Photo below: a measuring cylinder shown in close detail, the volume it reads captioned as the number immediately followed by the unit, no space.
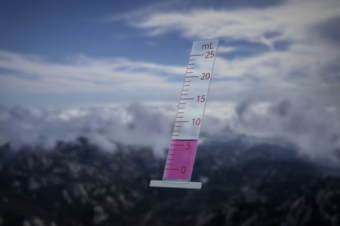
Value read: 6mL
